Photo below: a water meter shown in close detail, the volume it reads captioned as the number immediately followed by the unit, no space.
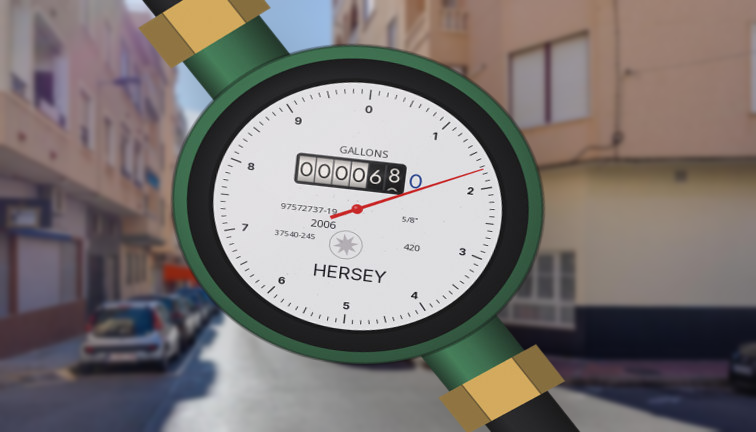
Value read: 681.7gal
